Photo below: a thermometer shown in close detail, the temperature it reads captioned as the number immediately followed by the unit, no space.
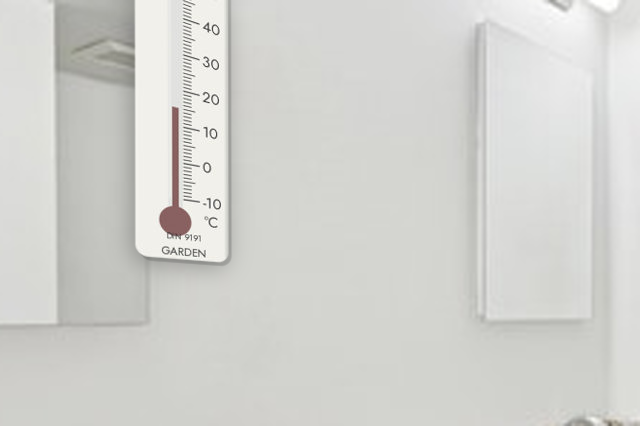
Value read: 15°C
